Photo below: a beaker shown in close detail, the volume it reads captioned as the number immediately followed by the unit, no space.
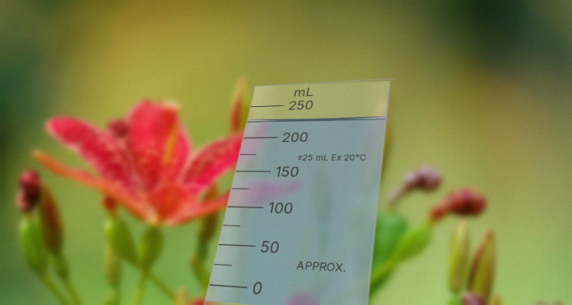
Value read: 225mL
